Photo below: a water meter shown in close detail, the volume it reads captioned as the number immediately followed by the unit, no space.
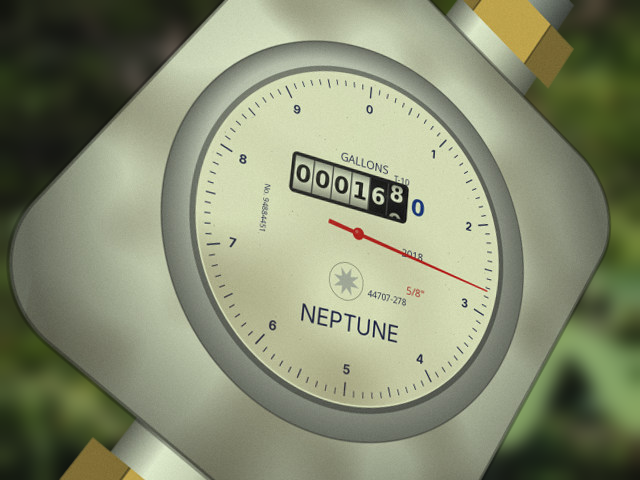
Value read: 1682.7gal
